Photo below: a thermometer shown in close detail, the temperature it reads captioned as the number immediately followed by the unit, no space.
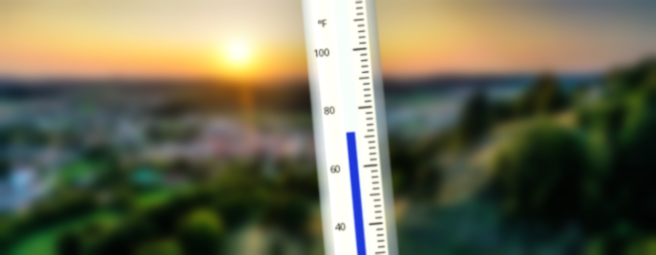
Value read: 72°F
